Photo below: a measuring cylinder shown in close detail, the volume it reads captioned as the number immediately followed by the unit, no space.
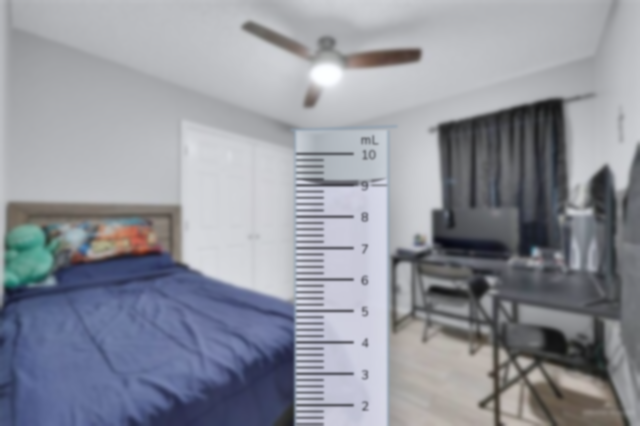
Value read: 9mL
